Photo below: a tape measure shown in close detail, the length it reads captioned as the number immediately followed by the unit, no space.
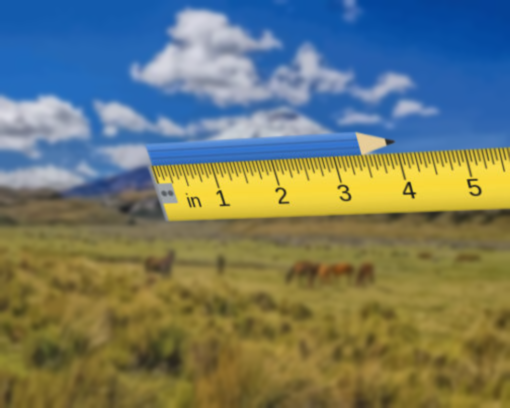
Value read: 4in
